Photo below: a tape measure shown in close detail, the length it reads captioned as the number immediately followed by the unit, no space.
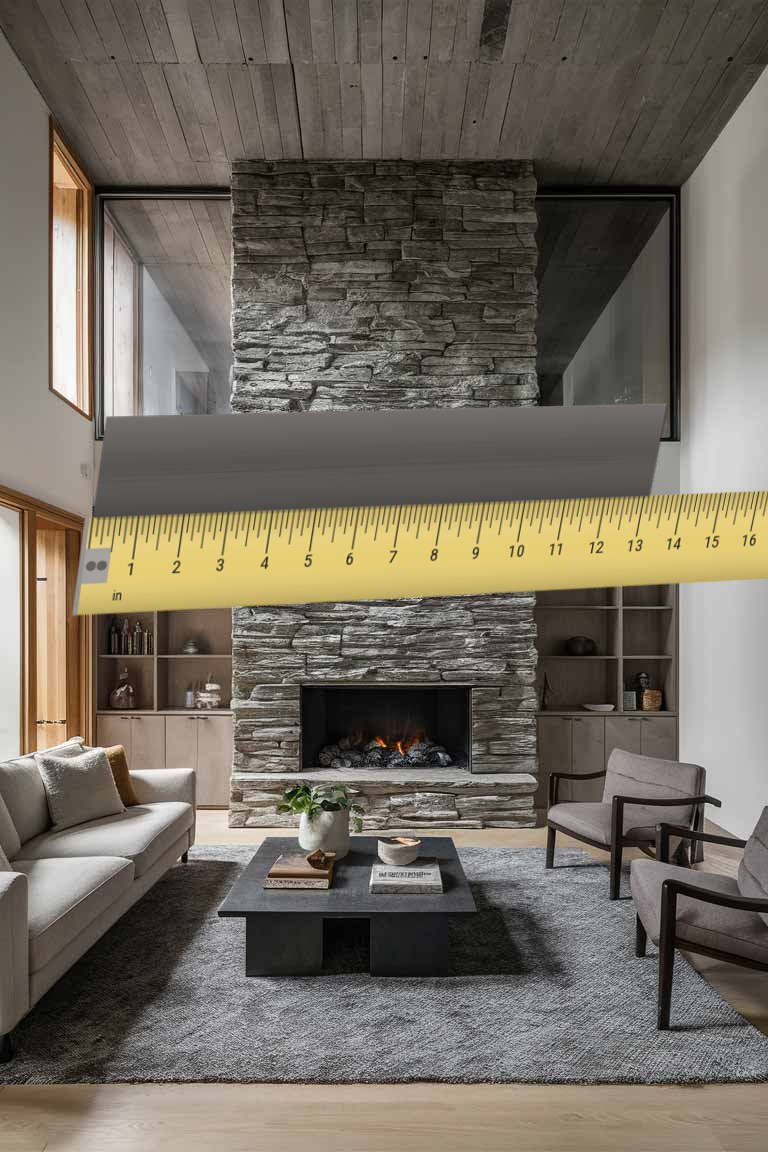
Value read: 13.125in
